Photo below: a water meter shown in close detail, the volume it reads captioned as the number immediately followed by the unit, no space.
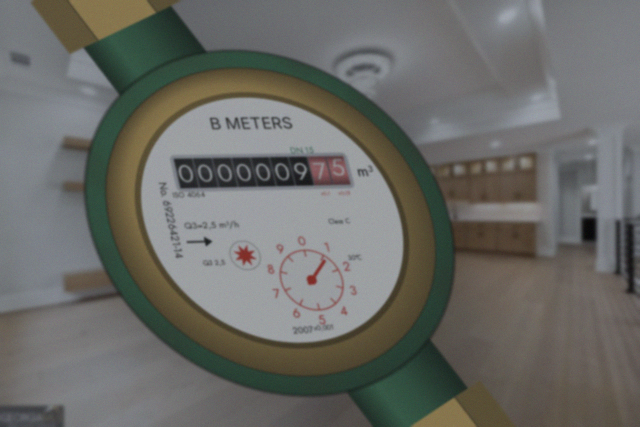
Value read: 9.751m³
